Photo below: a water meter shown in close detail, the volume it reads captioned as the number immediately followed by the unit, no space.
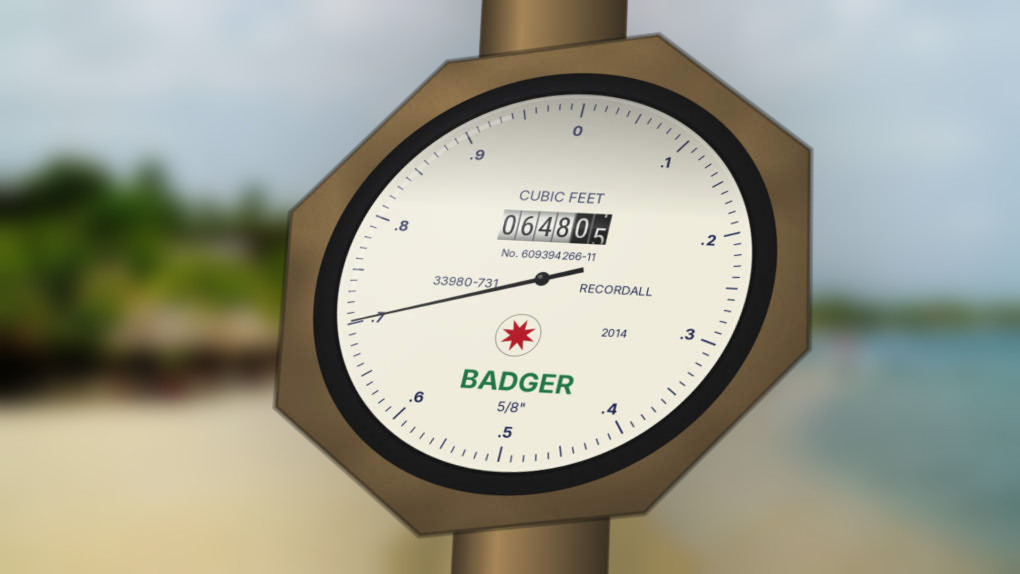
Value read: 64804.70ft³
